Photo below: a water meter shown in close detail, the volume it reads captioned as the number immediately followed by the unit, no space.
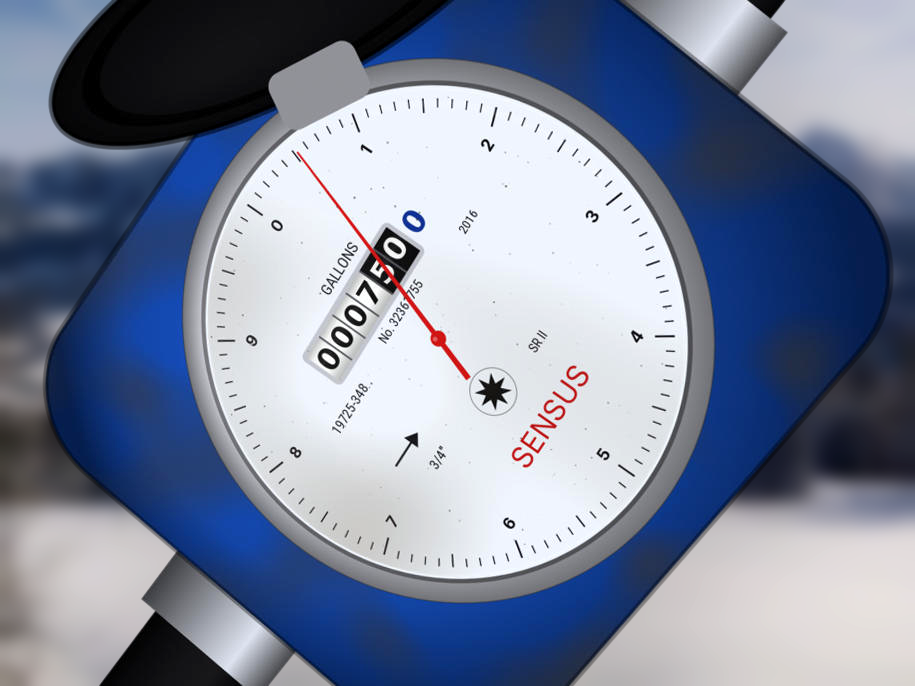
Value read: 7500.5gal
